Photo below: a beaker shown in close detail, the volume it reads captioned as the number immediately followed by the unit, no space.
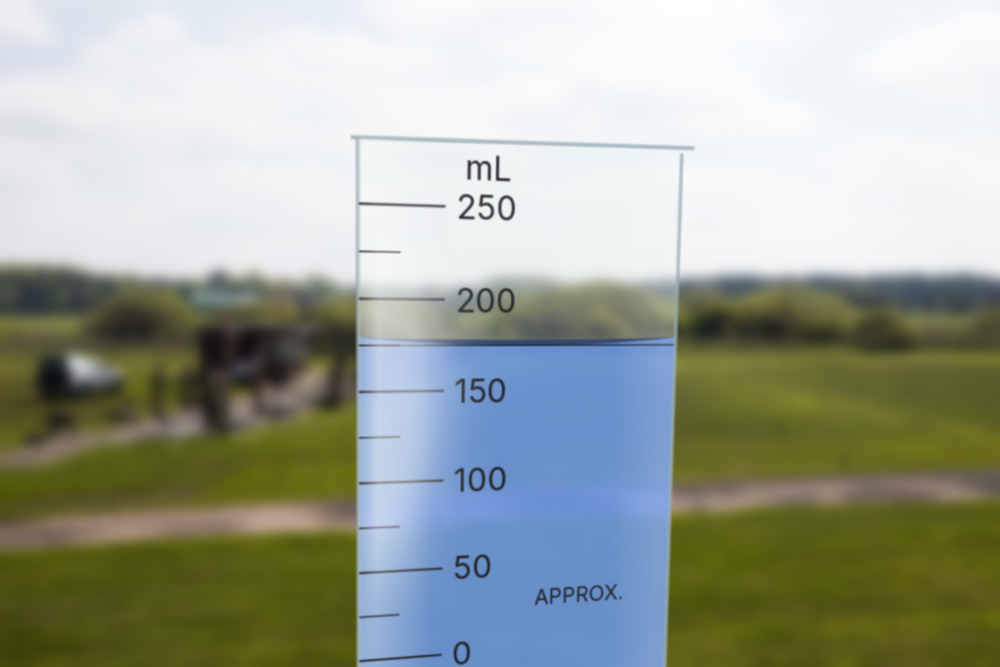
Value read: 175mL
